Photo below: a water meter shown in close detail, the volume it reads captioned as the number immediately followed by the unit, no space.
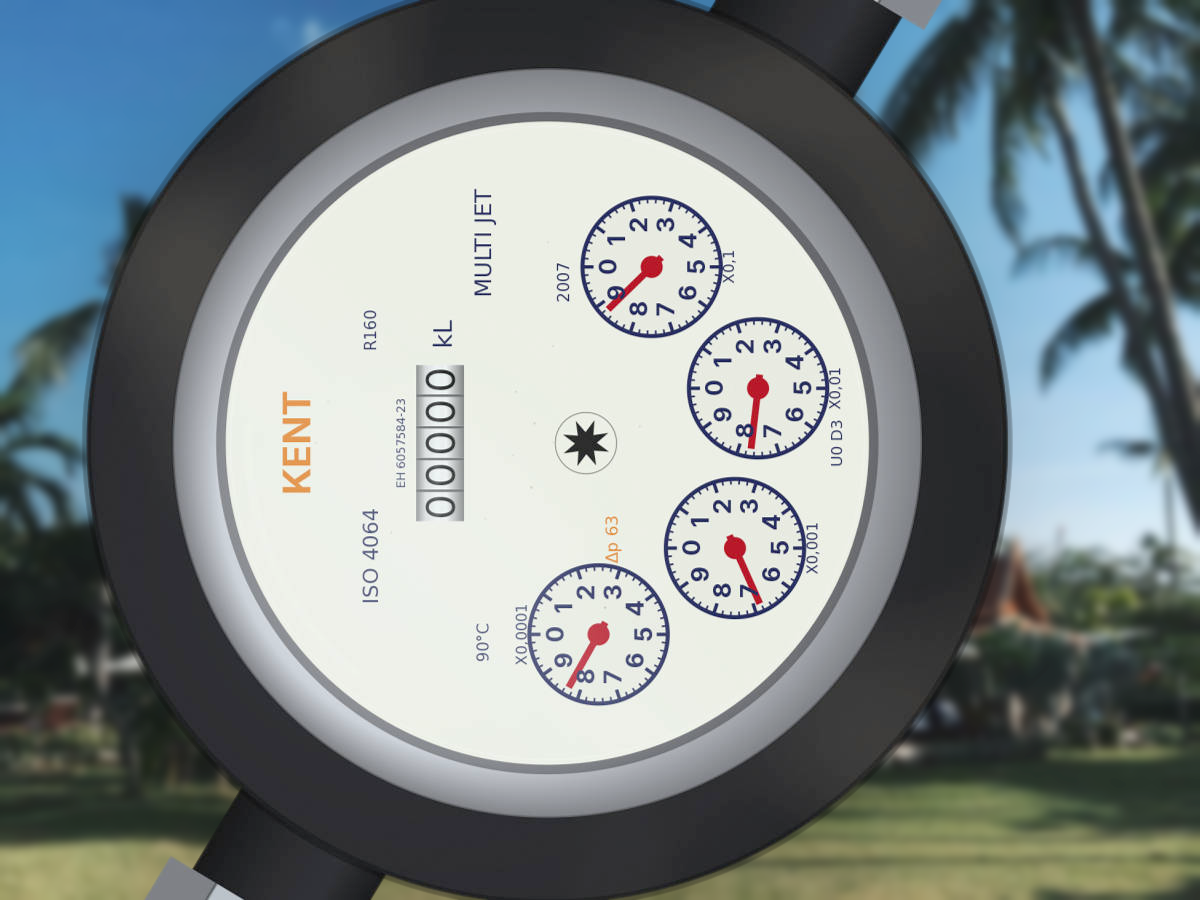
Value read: 0.8768kL
